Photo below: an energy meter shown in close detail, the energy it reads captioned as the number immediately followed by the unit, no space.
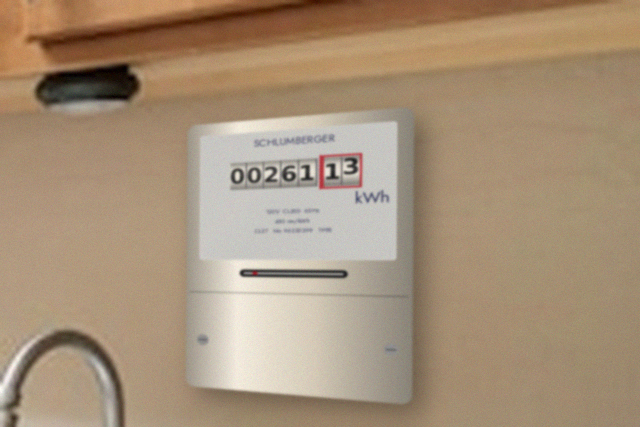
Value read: 261.13kWh
